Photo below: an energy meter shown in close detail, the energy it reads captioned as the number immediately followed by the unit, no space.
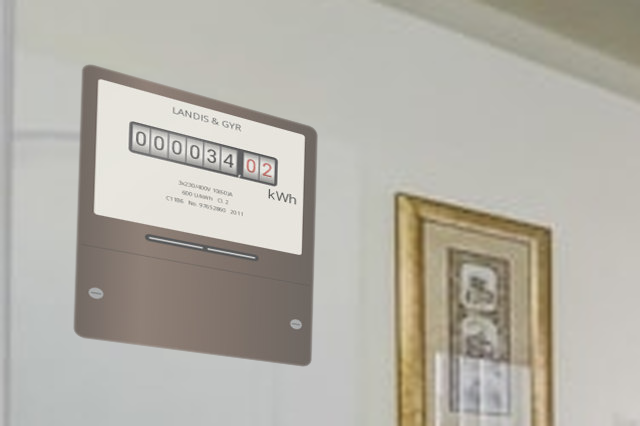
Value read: 34.02kWh
